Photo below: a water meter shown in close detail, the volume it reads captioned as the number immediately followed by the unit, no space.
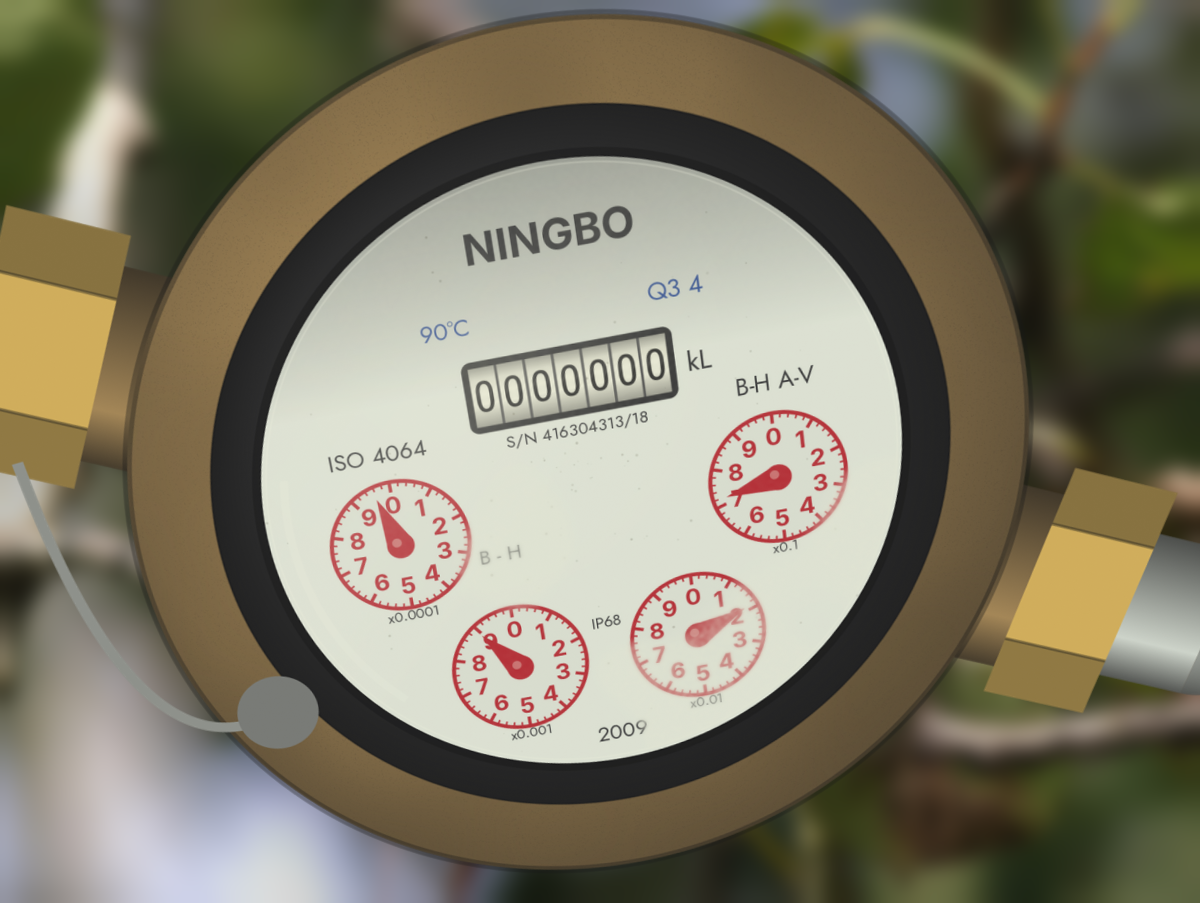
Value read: 0.7189kL
